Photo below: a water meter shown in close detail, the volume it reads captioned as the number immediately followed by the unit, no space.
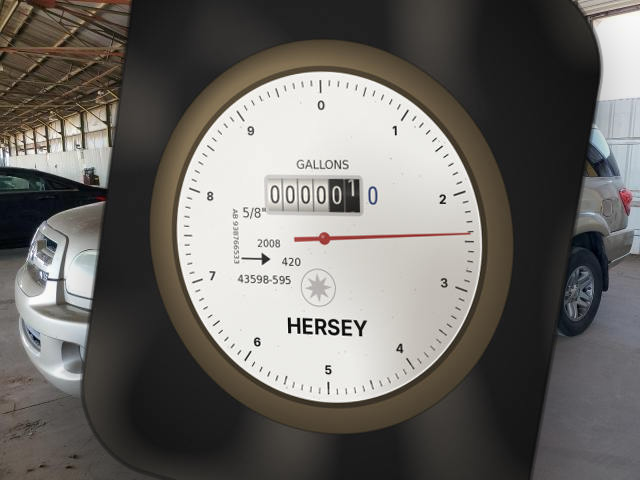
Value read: 12.4gal
